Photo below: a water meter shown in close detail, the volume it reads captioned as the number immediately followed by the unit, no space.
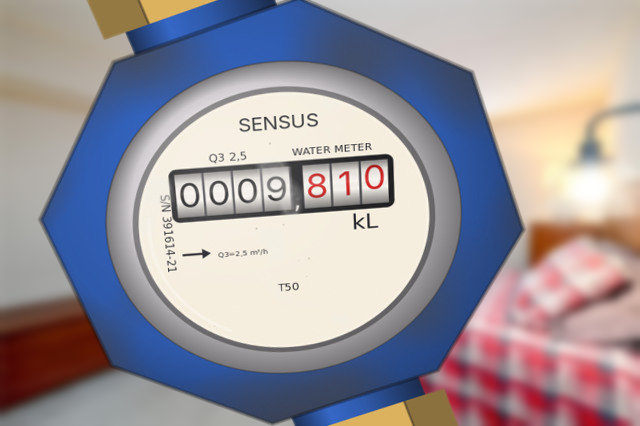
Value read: 9.810kL
